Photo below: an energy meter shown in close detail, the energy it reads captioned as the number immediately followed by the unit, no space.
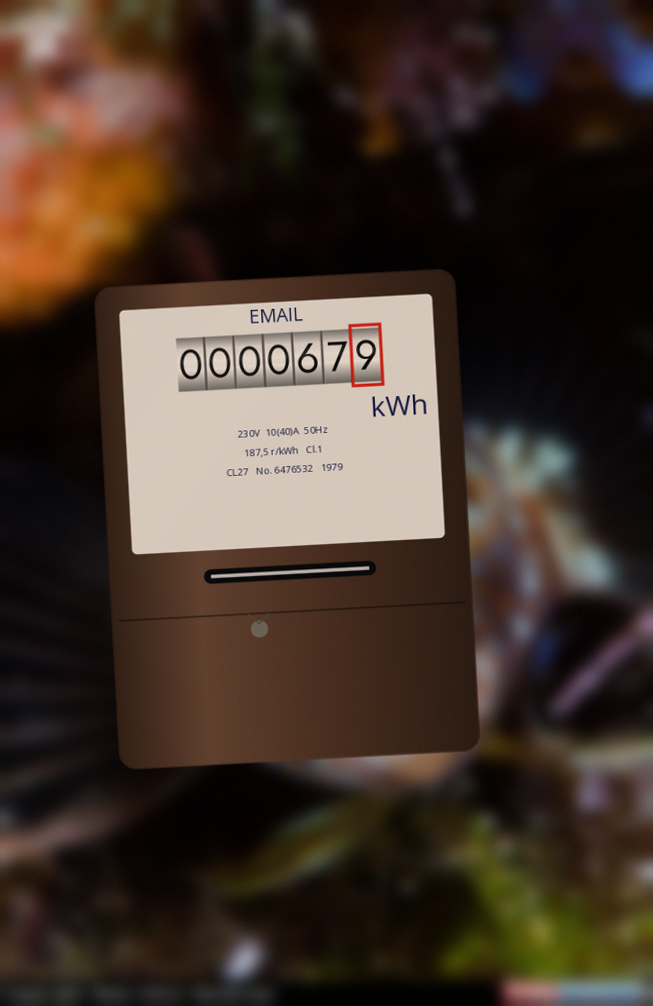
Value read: 67.9kWh
